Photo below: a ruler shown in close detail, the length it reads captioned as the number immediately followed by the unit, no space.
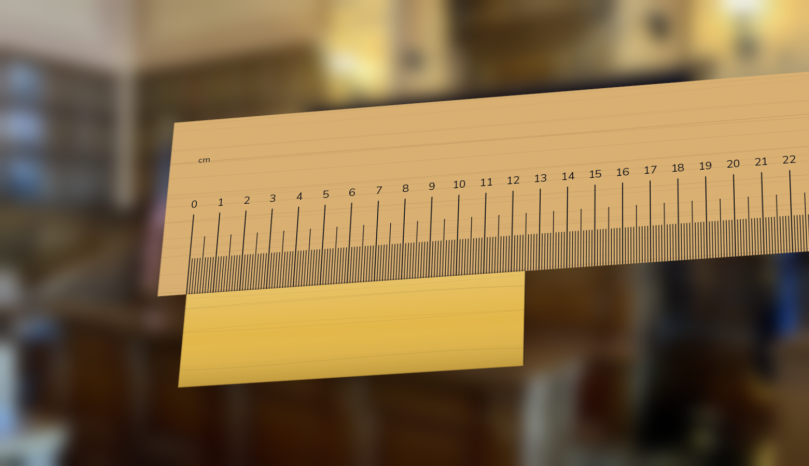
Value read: 12.5cm
